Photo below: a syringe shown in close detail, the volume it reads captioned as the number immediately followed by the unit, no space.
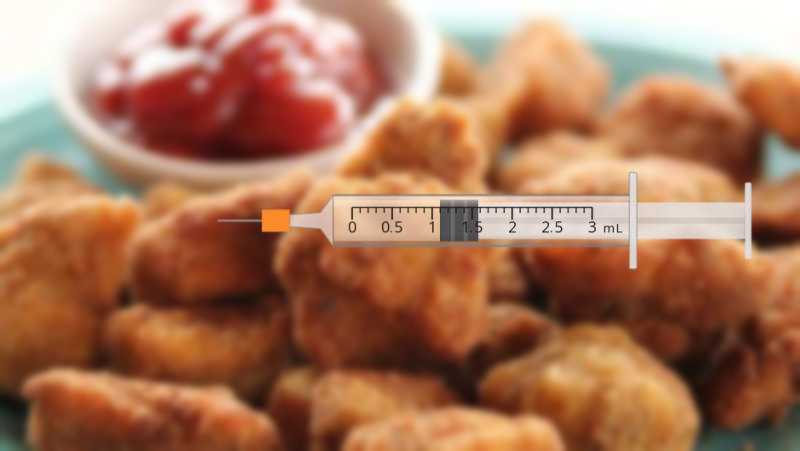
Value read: 1.1mL
